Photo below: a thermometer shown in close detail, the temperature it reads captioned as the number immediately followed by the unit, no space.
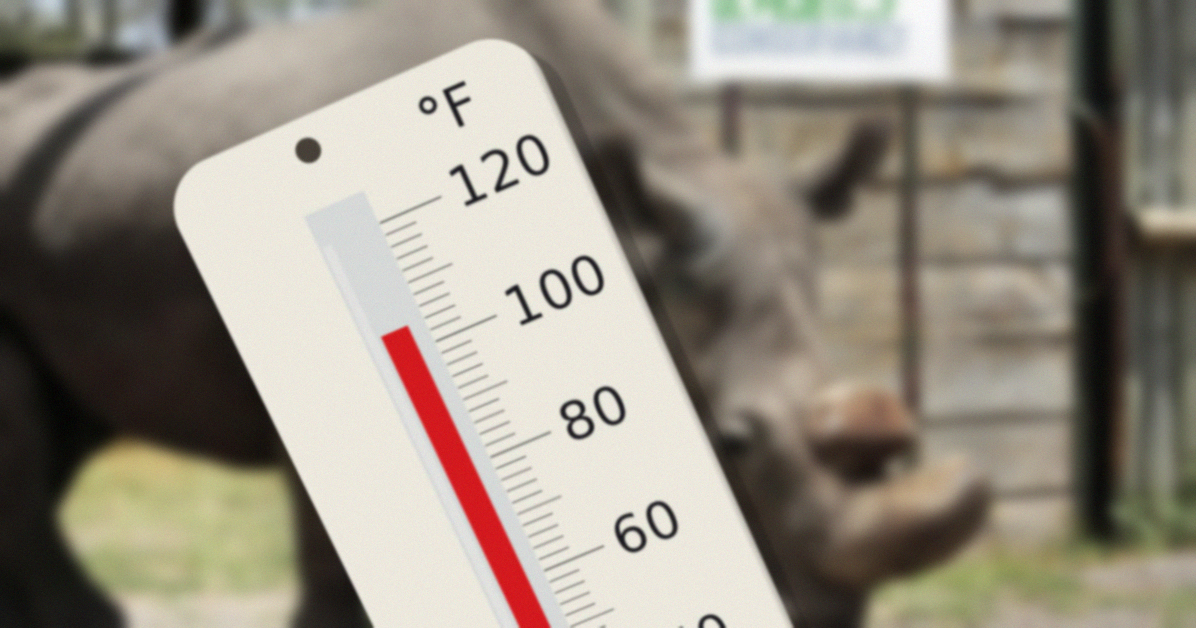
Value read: 104°F
